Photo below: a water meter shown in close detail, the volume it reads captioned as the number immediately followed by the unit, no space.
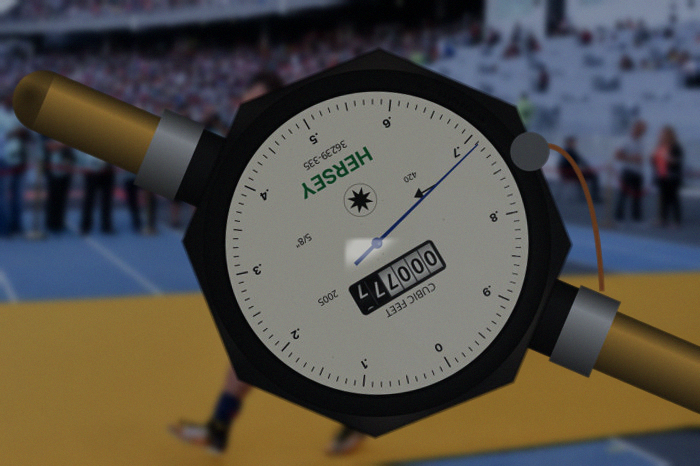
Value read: 776.71ft³
